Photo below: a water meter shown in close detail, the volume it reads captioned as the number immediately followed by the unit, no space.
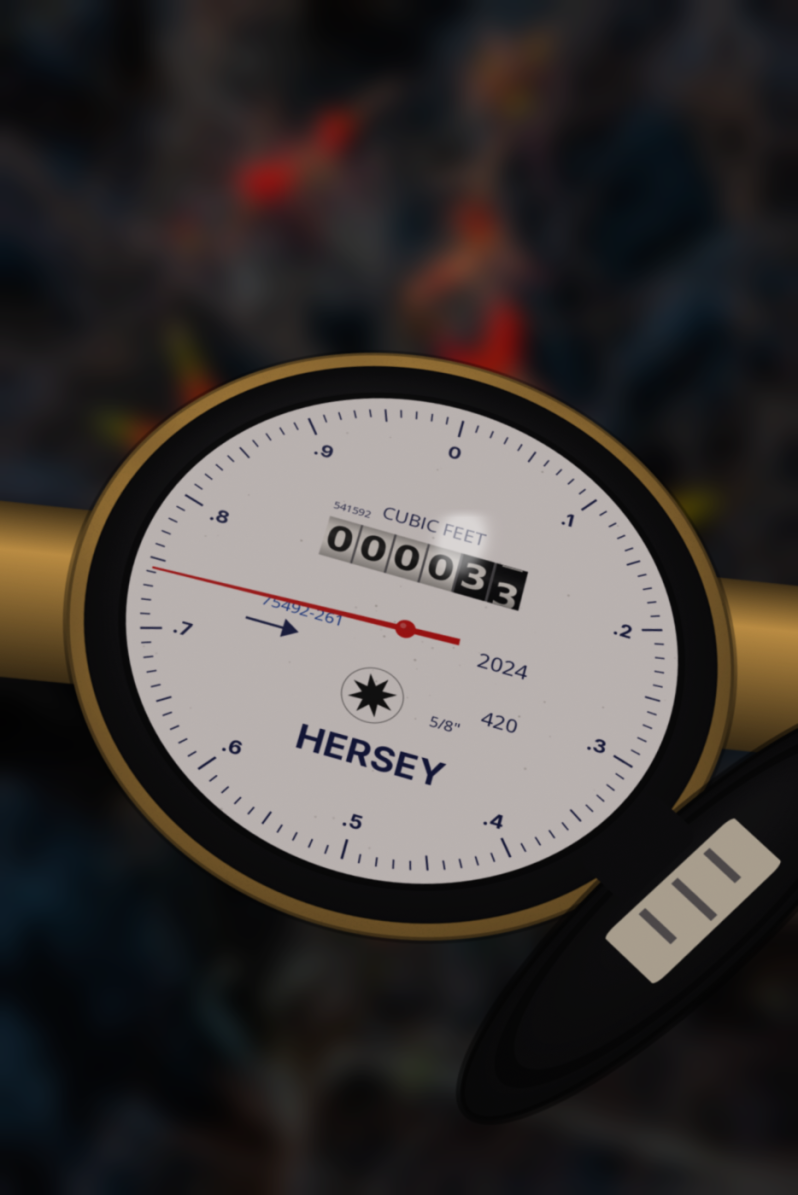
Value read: 32.74ft³
